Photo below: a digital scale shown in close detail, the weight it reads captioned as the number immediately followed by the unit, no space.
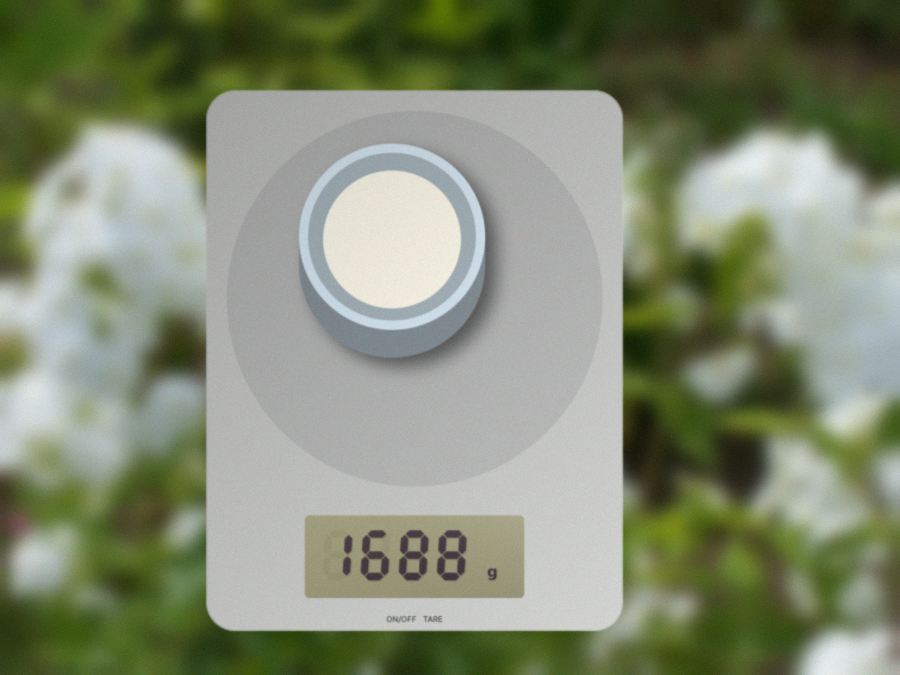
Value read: 1688g
